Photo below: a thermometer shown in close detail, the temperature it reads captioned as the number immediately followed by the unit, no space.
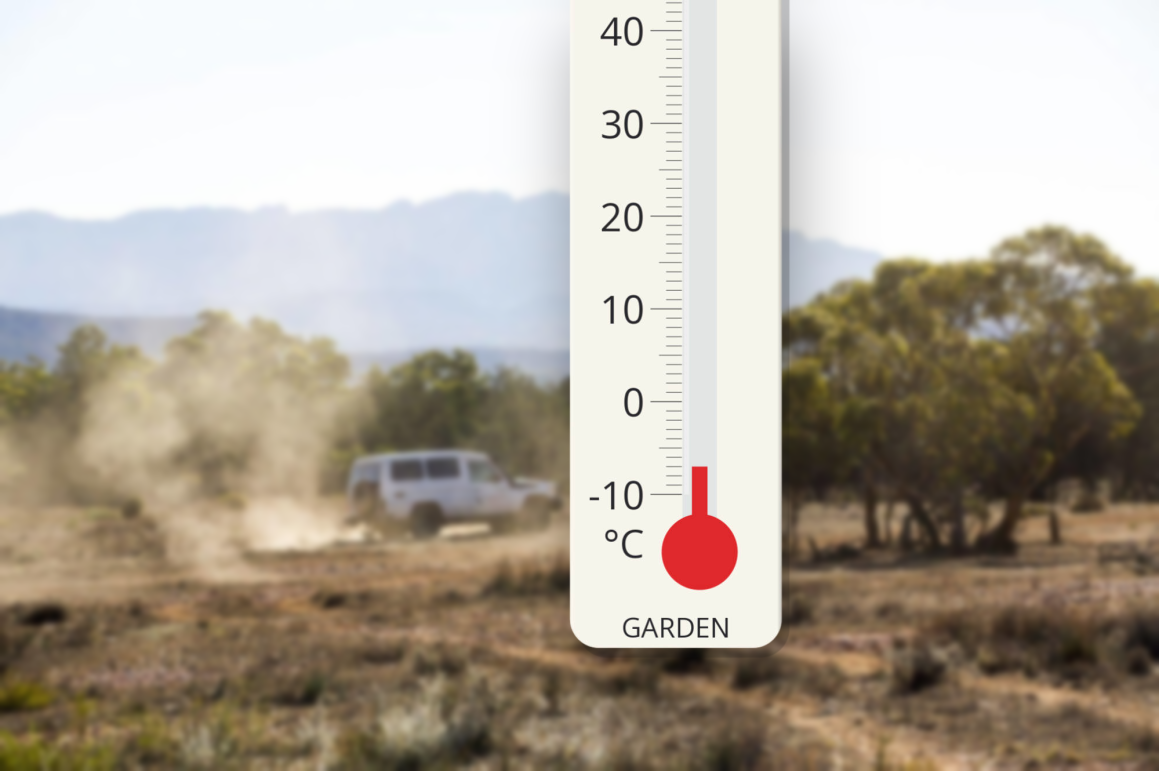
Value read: -7°C
